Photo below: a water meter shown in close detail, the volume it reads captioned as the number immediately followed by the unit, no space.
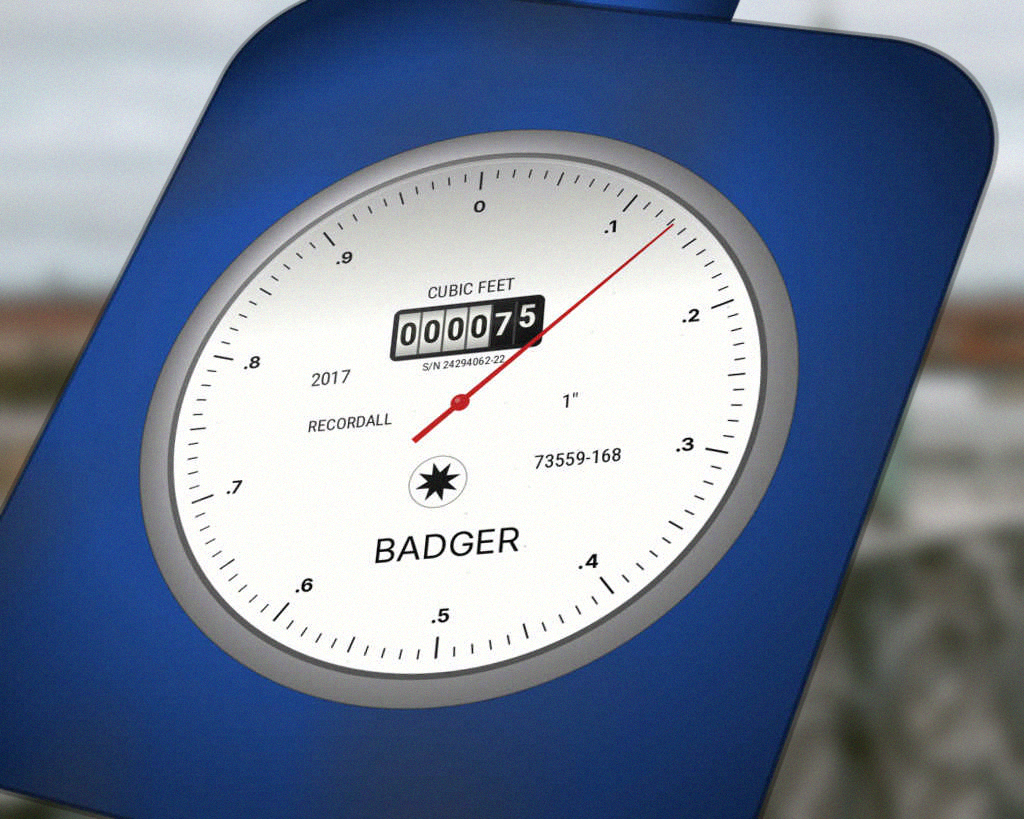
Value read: 75.13ft³
